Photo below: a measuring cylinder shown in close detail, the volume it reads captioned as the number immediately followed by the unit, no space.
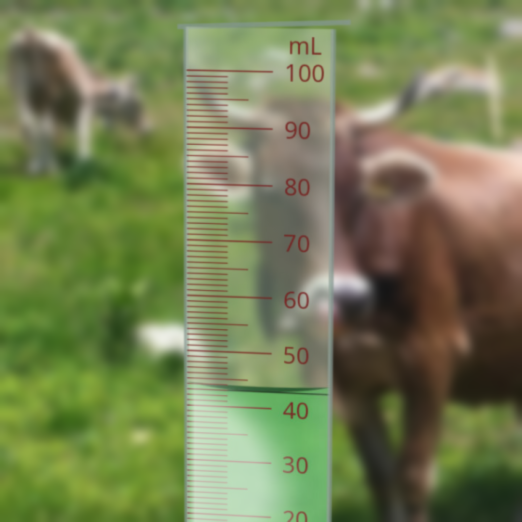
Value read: 43mL
